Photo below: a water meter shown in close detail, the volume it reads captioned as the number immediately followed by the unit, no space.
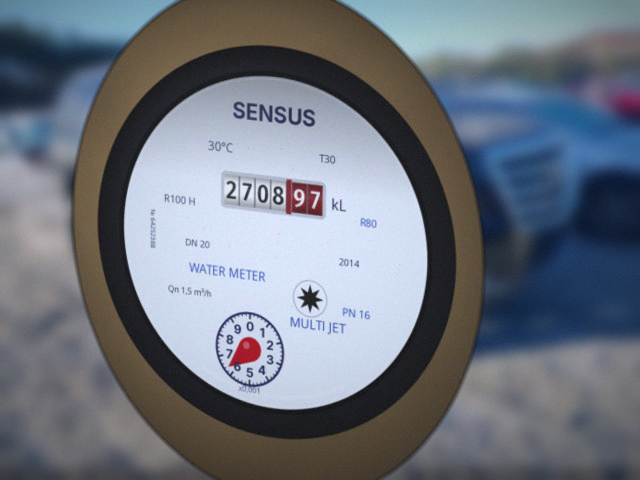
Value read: 2708.976kL
